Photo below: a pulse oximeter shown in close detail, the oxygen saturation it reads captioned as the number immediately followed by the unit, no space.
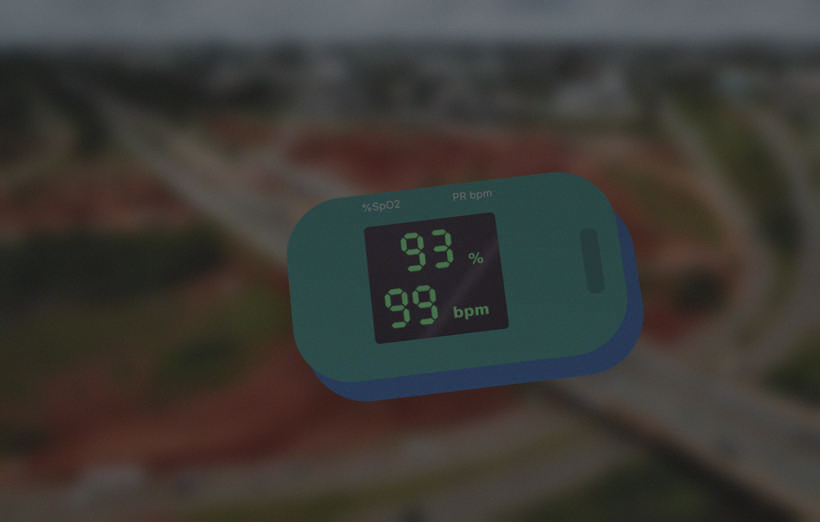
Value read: 93%
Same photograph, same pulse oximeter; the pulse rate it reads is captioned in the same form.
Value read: 99bpm
